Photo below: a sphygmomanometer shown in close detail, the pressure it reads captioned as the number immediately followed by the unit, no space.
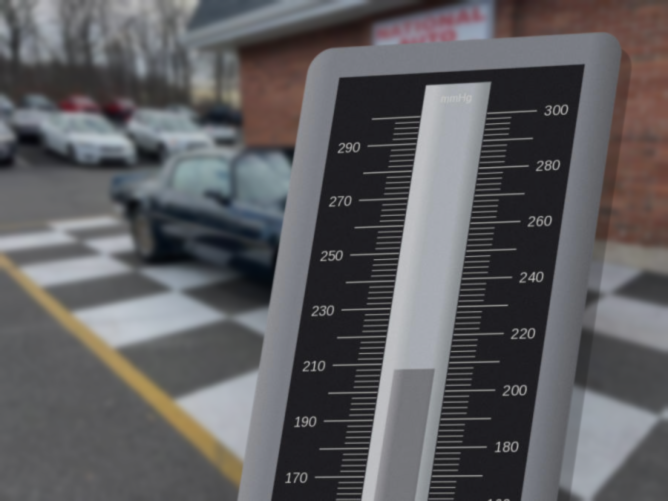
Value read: 208mmHg
